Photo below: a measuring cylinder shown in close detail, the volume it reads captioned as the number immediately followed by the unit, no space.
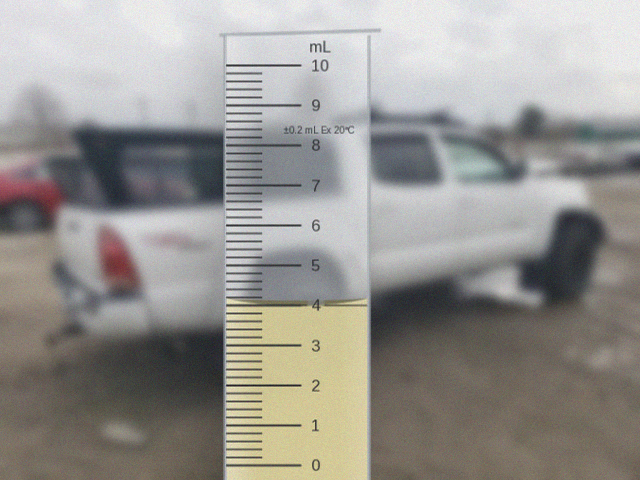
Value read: 4mL
